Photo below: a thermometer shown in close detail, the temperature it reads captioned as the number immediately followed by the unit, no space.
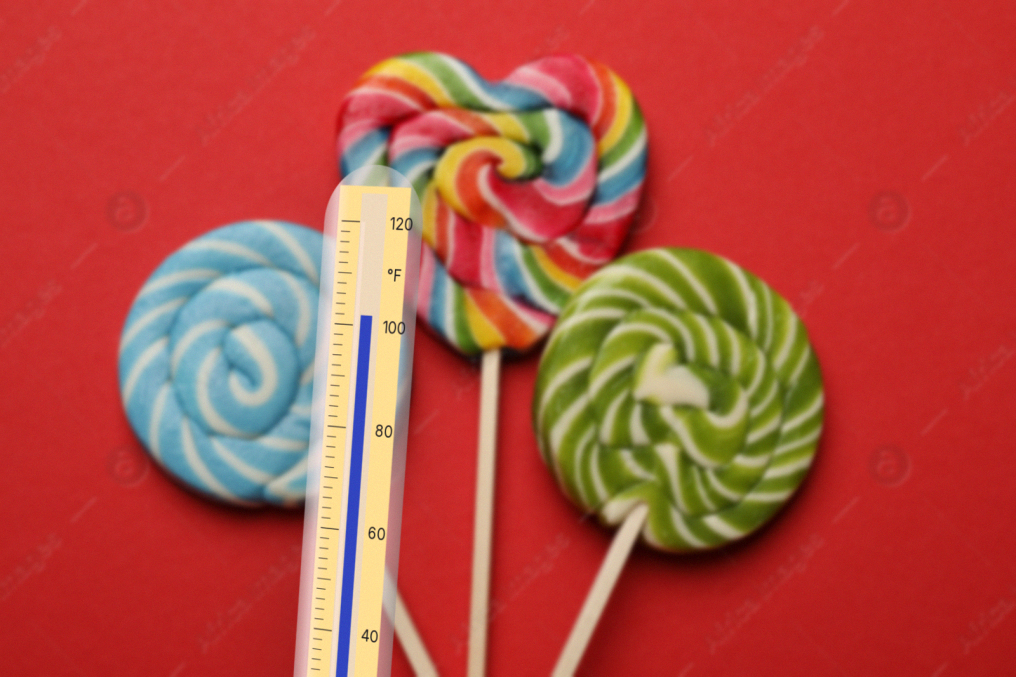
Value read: 102°F
